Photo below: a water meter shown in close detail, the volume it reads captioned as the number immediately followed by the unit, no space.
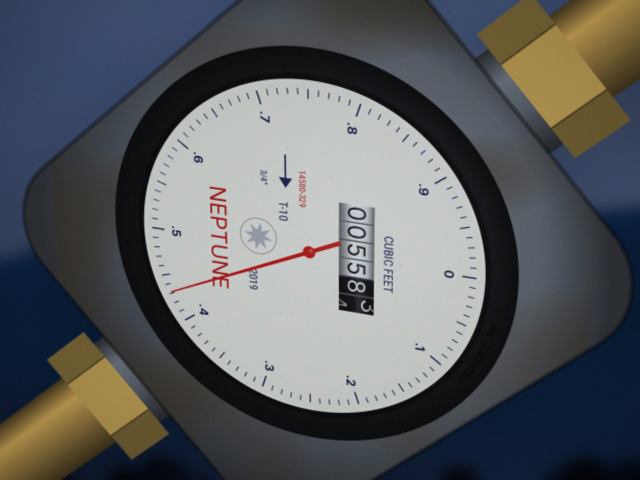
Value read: 5583.43ft³
